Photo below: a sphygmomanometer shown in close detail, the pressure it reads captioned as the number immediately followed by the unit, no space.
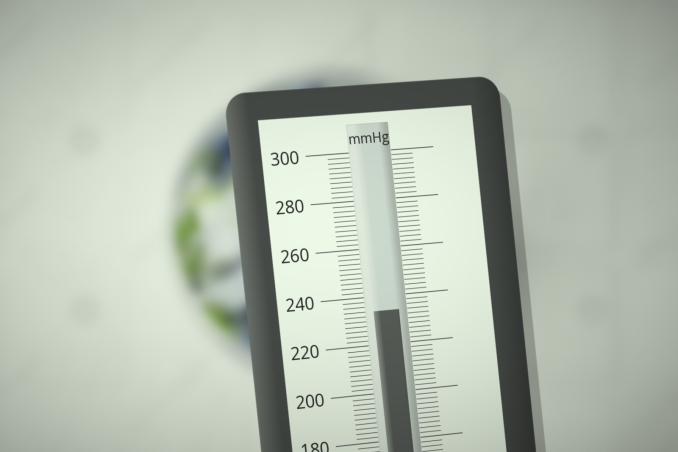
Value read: 234mmHg
